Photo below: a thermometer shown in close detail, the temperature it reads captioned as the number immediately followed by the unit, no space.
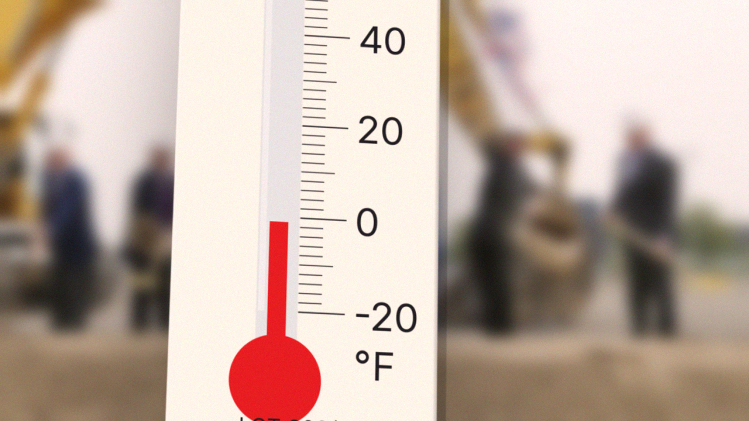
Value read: -1°F
